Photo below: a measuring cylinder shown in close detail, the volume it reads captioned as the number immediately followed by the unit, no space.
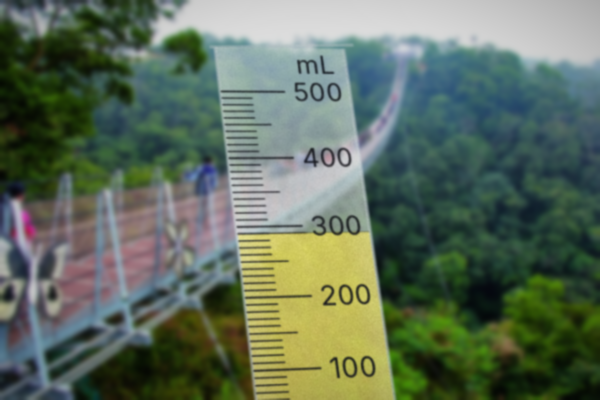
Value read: 290mL
